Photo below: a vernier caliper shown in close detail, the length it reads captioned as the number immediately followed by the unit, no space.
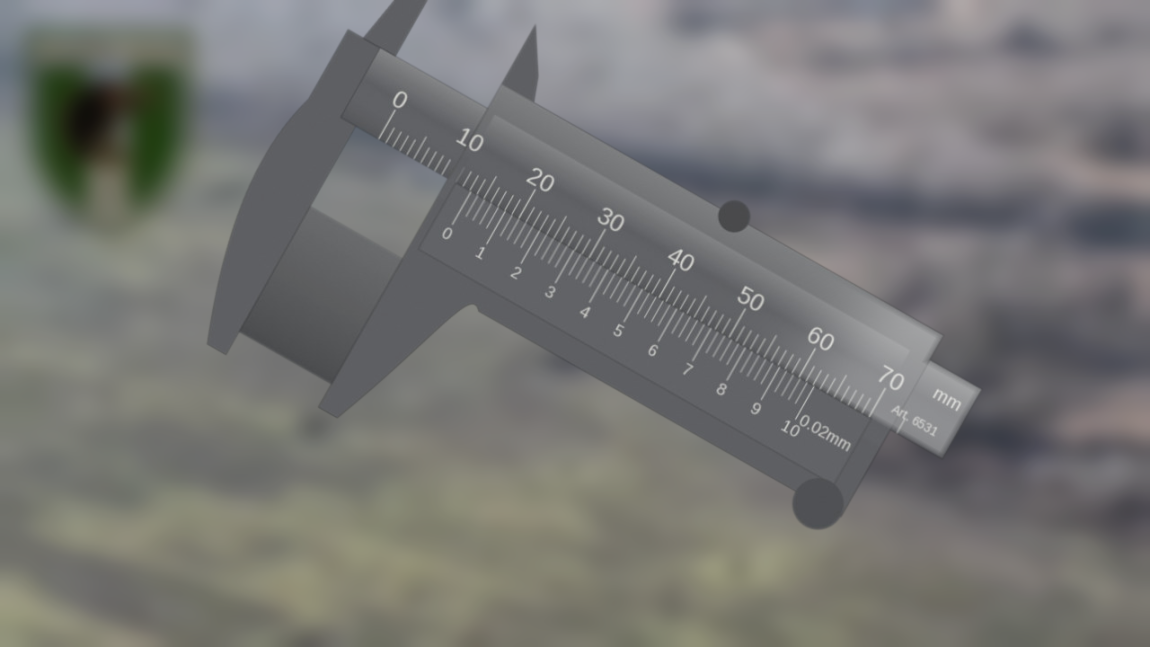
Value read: 13.2mm
